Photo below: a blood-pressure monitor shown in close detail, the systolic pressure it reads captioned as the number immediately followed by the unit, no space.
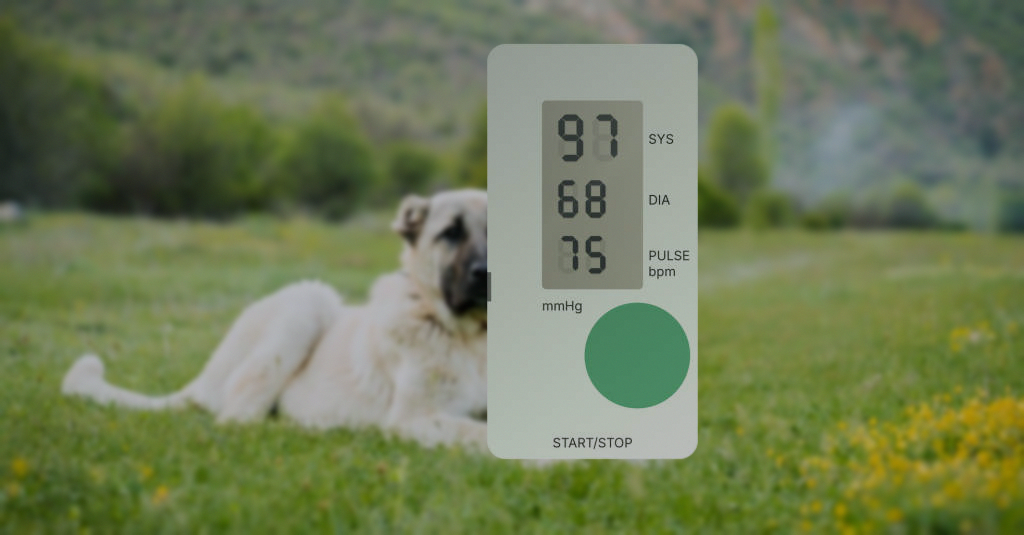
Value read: 97mmHg
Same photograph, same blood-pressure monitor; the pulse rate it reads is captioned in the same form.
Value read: 75bpm
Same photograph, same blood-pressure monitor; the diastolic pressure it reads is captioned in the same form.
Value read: 68mmHg
